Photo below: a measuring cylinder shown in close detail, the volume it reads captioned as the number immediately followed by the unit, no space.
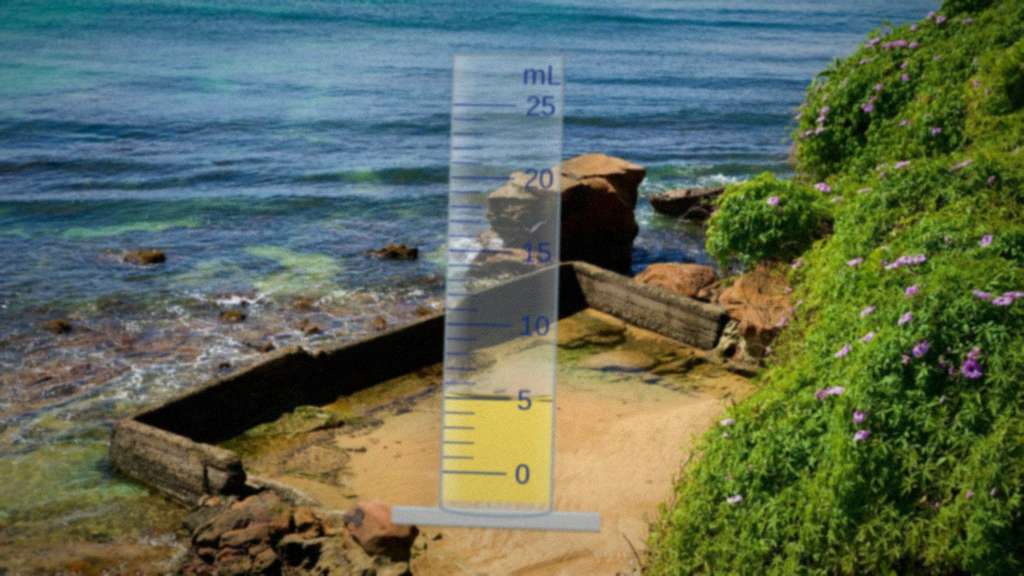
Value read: 5mL
